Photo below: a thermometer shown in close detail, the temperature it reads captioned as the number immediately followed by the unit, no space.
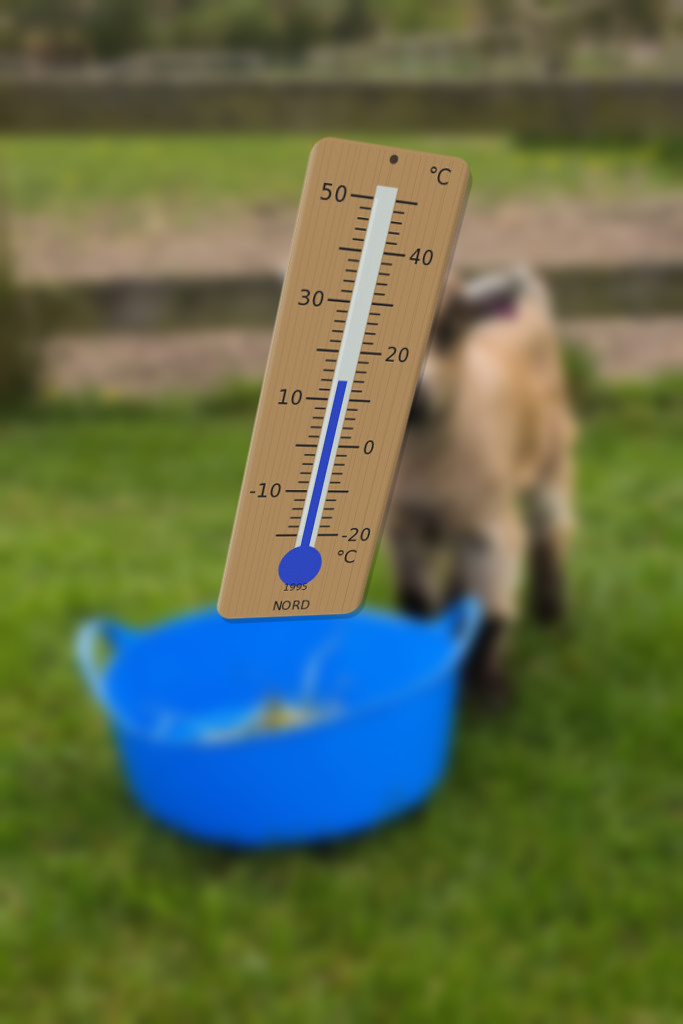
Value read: 14°C
